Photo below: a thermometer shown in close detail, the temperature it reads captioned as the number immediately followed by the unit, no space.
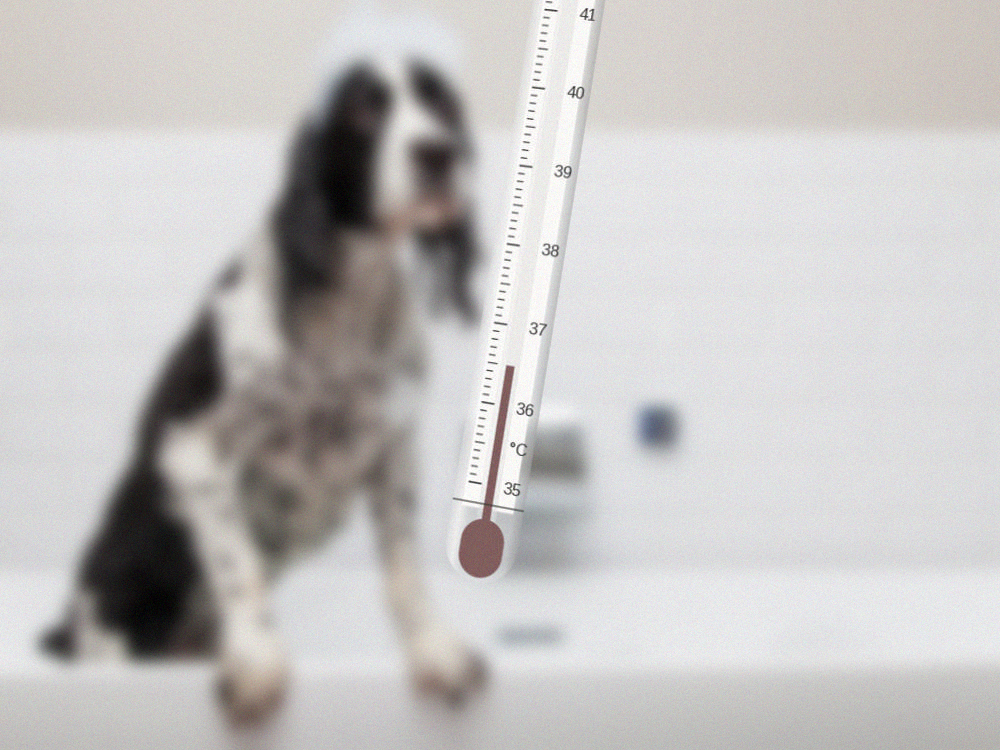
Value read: 36.5°C
